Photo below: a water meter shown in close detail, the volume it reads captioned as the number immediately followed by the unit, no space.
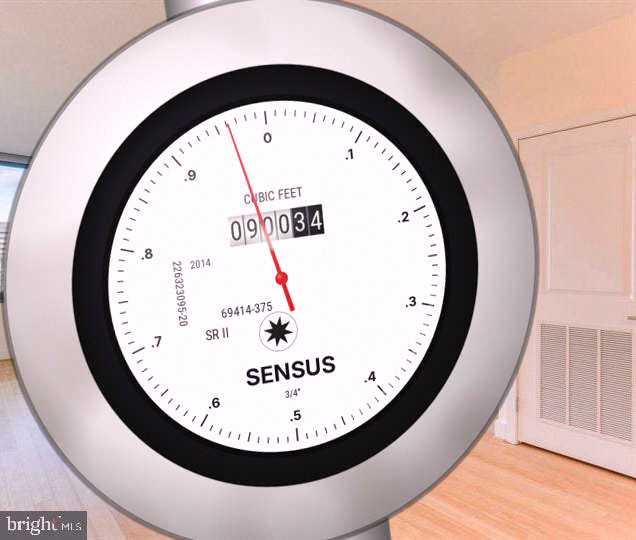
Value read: 90033.96ft³
